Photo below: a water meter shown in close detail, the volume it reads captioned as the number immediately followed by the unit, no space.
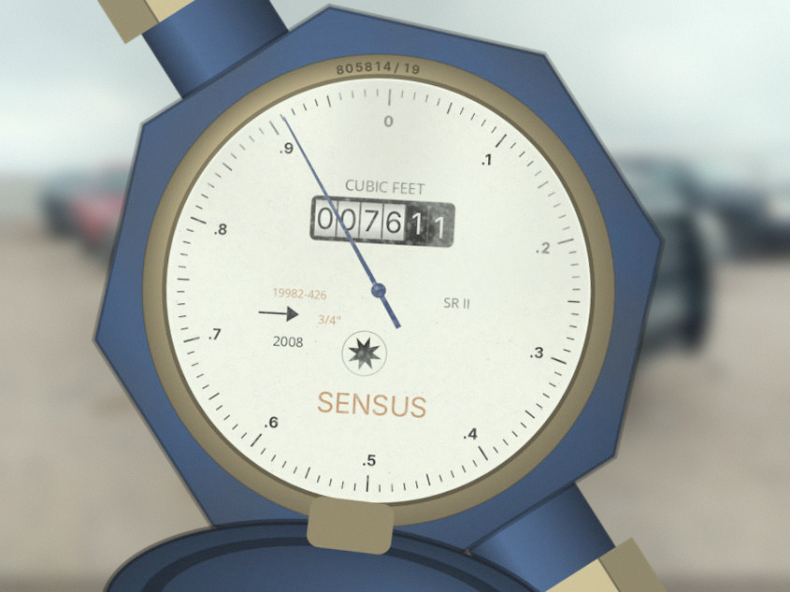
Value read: 7610.91ft³
